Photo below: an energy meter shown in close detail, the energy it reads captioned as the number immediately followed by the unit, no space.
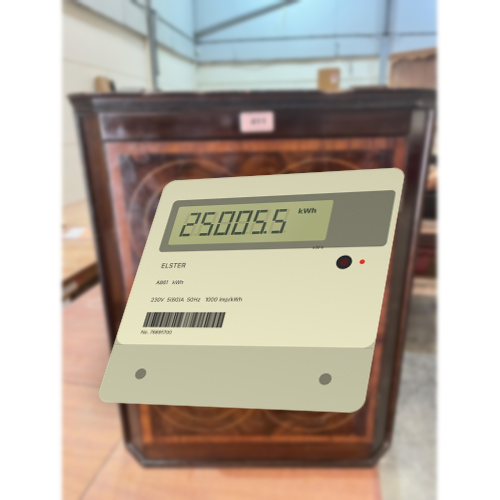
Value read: 25005.5kWh
